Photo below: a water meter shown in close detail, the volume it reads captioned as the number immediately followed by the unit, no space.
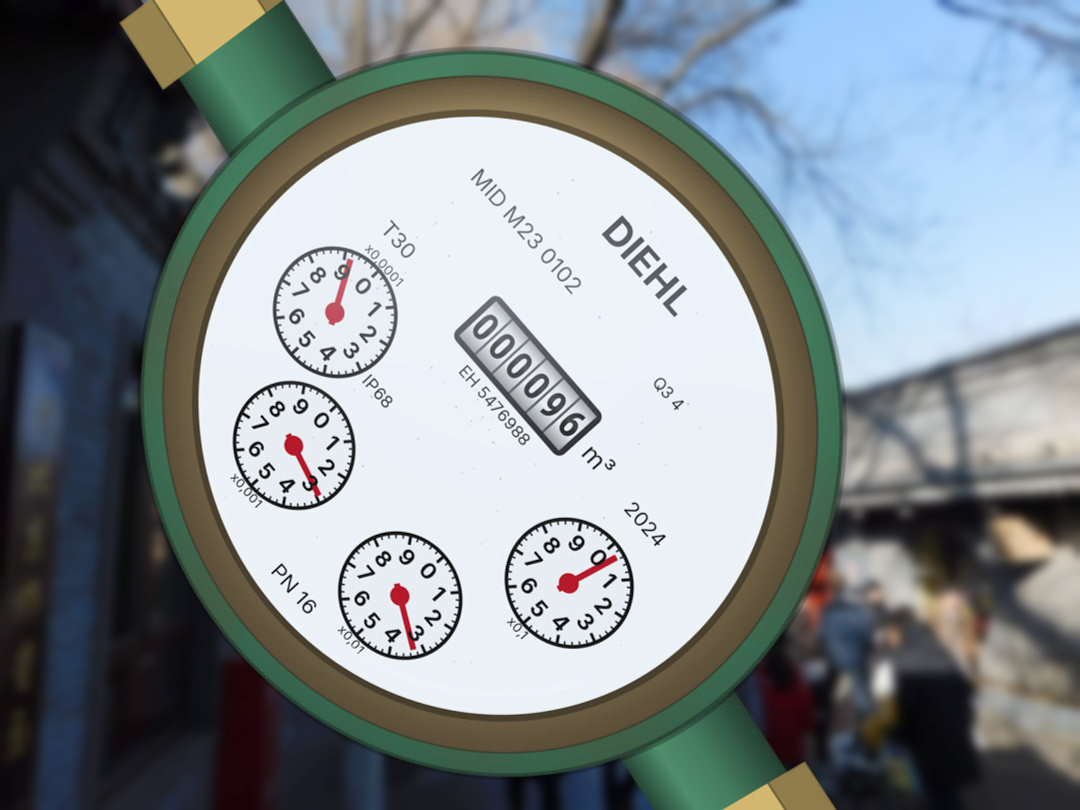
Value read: 96.0329m³
